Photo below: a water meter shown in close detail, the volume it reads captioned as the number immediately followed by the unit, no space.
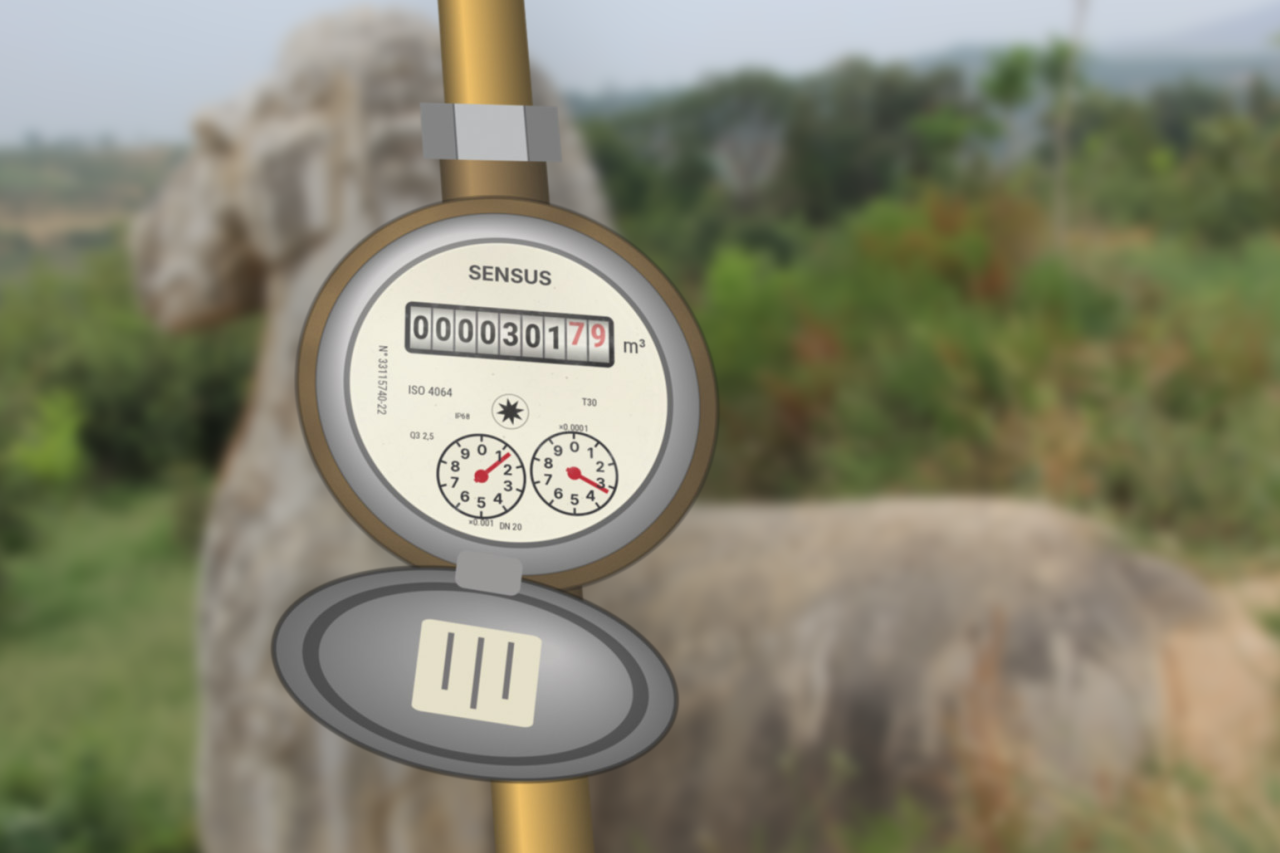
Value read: 301.7913m³
